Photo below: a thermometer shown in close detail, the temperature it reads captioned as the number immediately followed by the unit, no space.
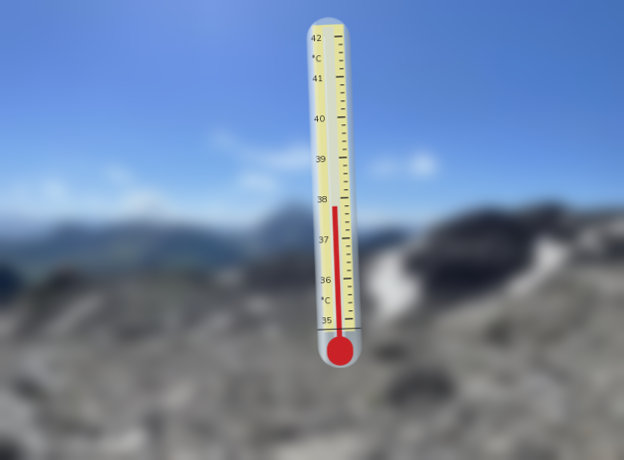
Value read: 37.8°C
